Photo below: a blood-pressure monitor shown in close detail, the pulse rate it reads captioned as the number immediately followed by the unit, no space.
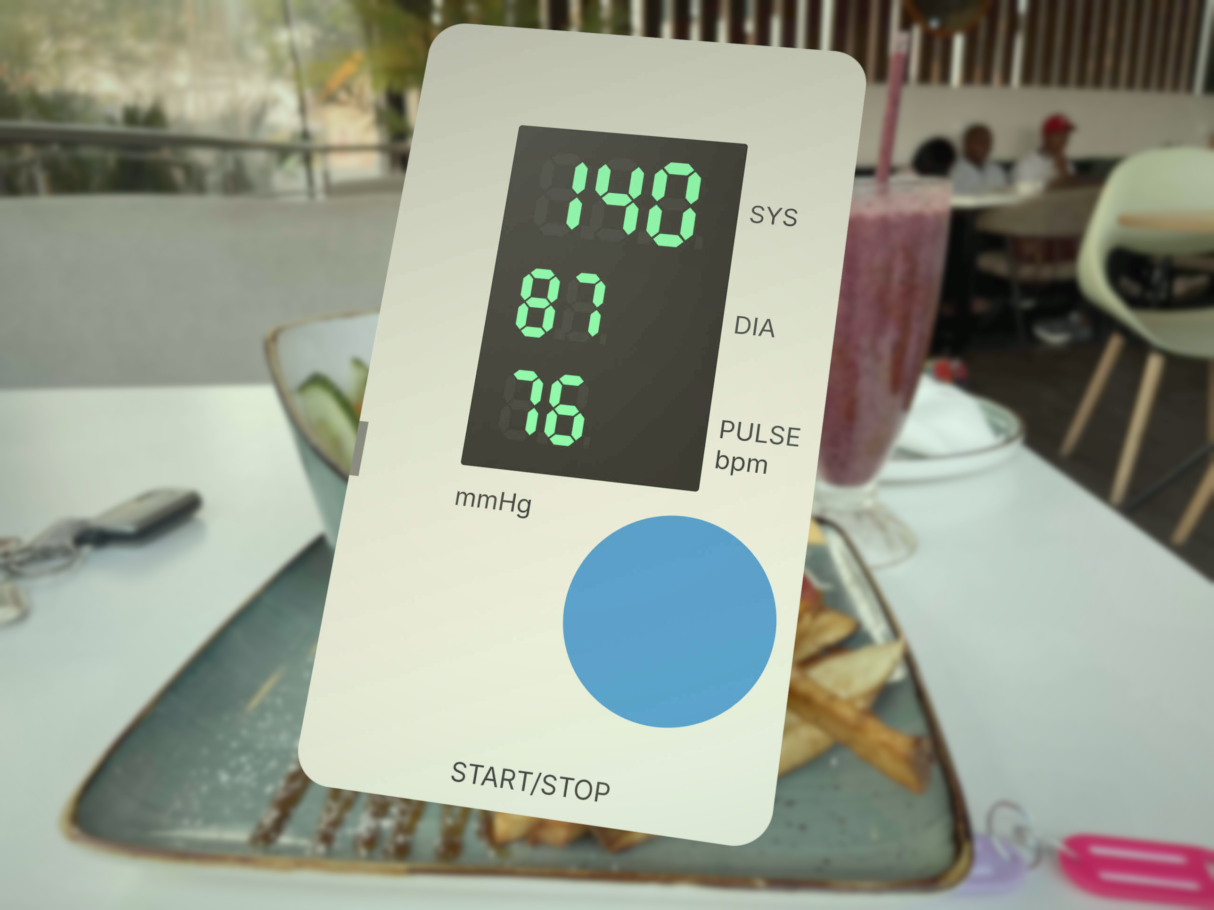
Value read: 76bpm
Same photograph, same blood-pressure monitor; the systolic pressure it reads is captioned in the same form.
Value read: 140mmHg
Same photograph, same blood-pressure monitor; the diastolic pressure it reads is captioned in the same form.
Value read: 87mmHg
